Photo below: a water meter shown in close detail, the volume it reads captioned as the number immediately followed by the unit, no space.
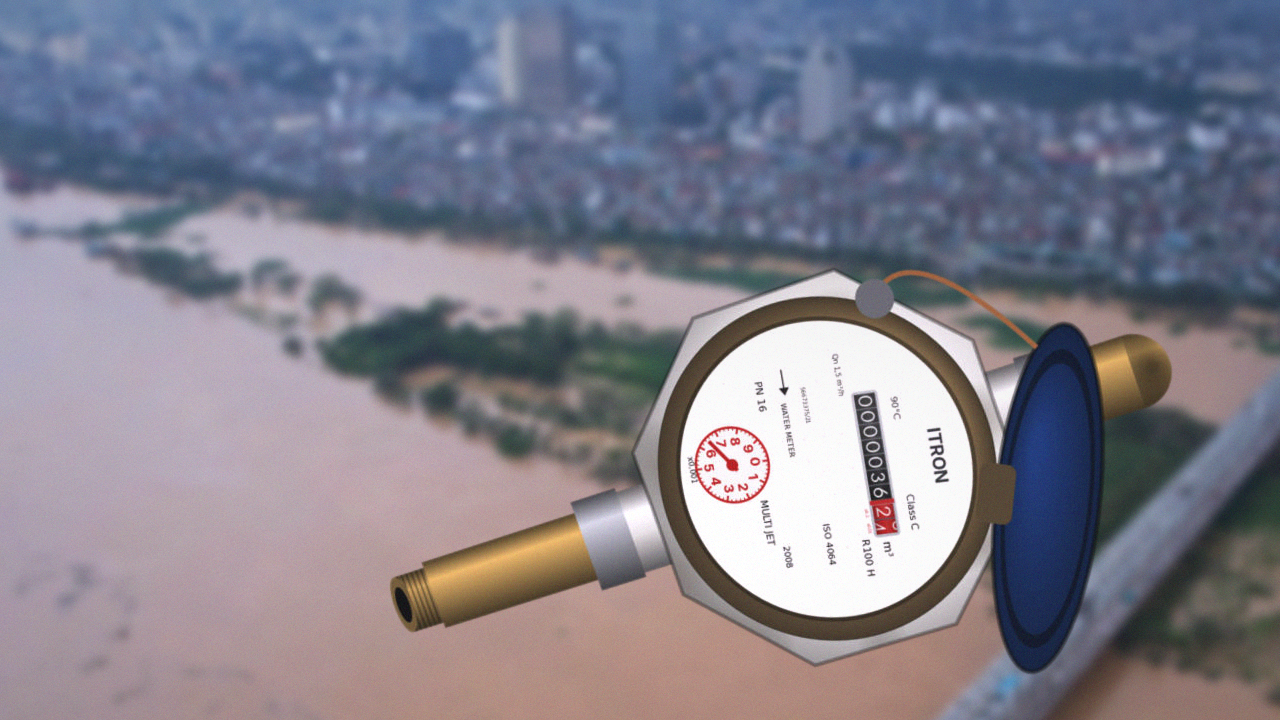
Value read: 36.236m³
